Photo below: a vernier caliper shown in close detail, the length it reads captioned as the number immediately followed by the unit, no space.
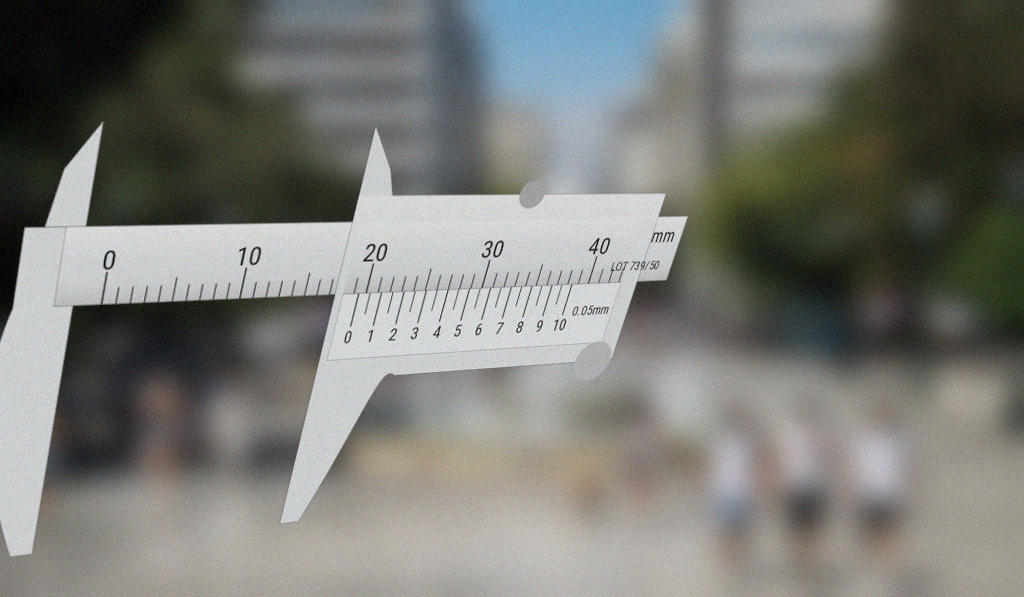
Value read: 19.4mm
